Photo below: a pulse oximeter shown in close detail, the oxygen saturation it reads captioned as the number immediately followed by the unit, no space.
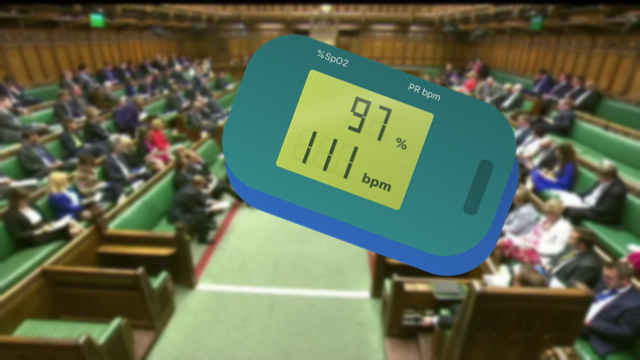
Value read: 97%
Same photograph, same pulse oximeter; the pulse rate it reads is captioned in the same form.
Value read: 111bpm
